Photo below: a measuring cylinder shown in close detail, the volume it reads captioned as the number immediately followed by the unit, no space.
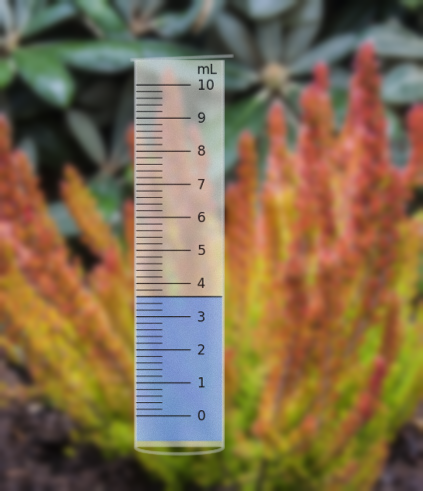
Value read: 3.6mL
